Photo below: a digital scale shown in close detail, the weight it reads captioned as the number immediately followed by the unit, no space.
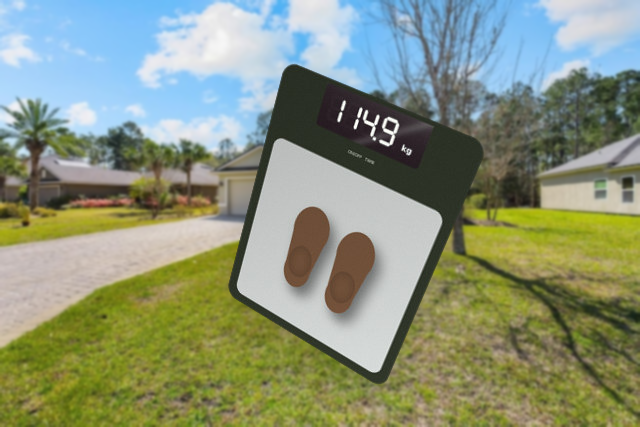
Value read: 114.9kg
